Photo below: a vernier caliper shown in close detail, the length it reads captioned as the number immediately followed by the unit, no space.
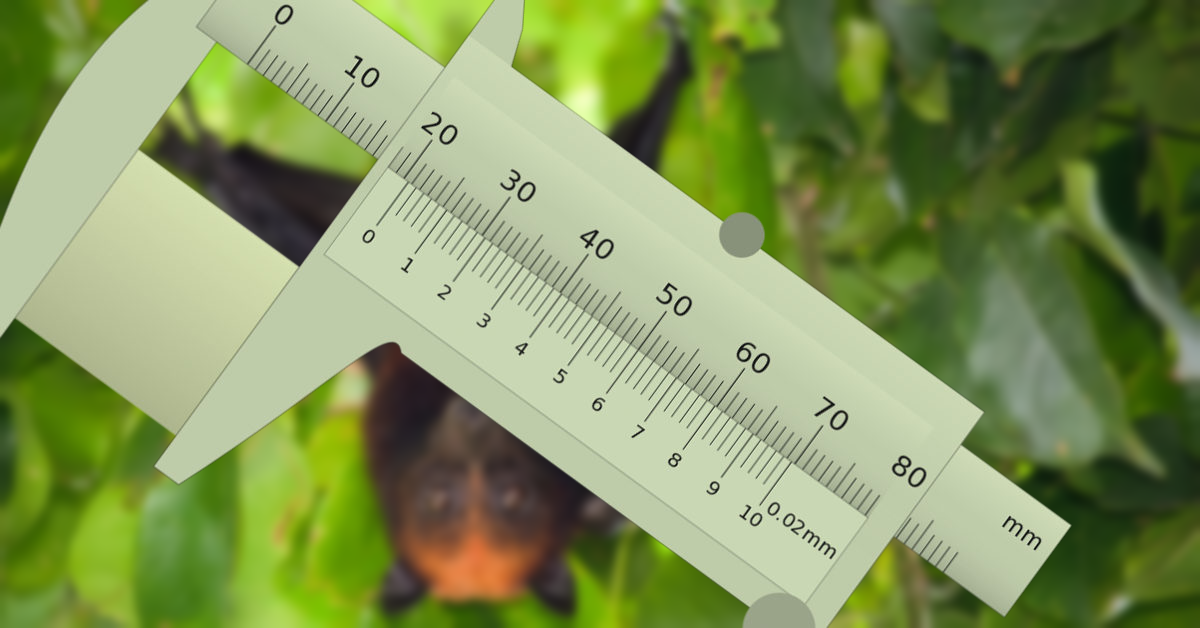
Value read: 20.6mm
